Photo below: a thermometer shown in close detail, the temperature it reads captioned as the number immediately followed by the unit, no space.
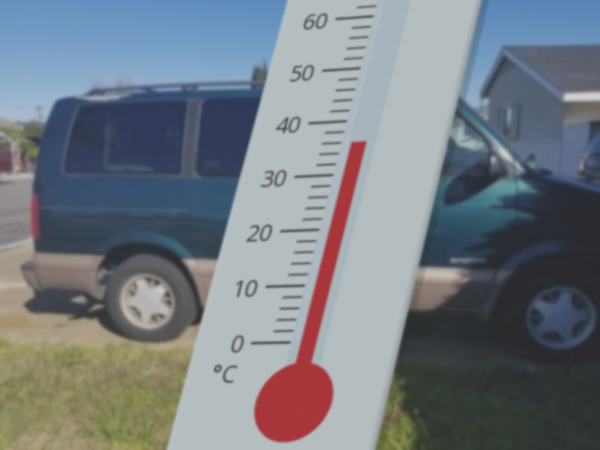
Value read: 36°C
